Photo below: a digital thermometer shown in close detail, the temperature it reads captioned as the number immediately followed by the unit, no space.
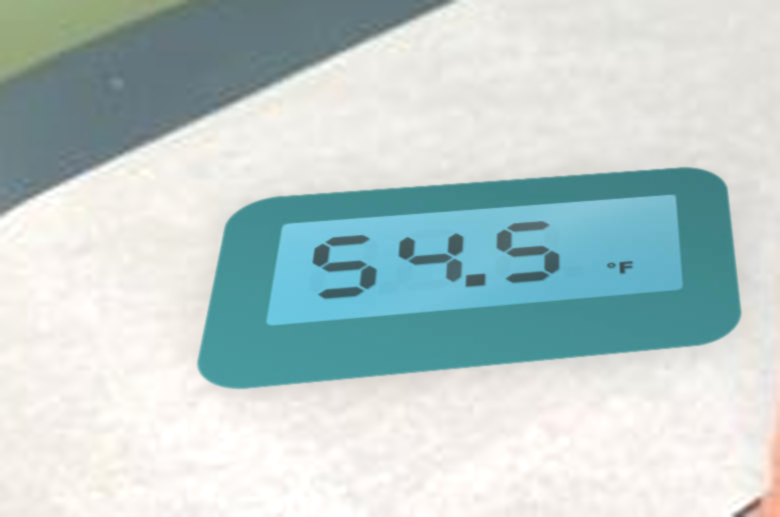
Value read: 54.5°F
